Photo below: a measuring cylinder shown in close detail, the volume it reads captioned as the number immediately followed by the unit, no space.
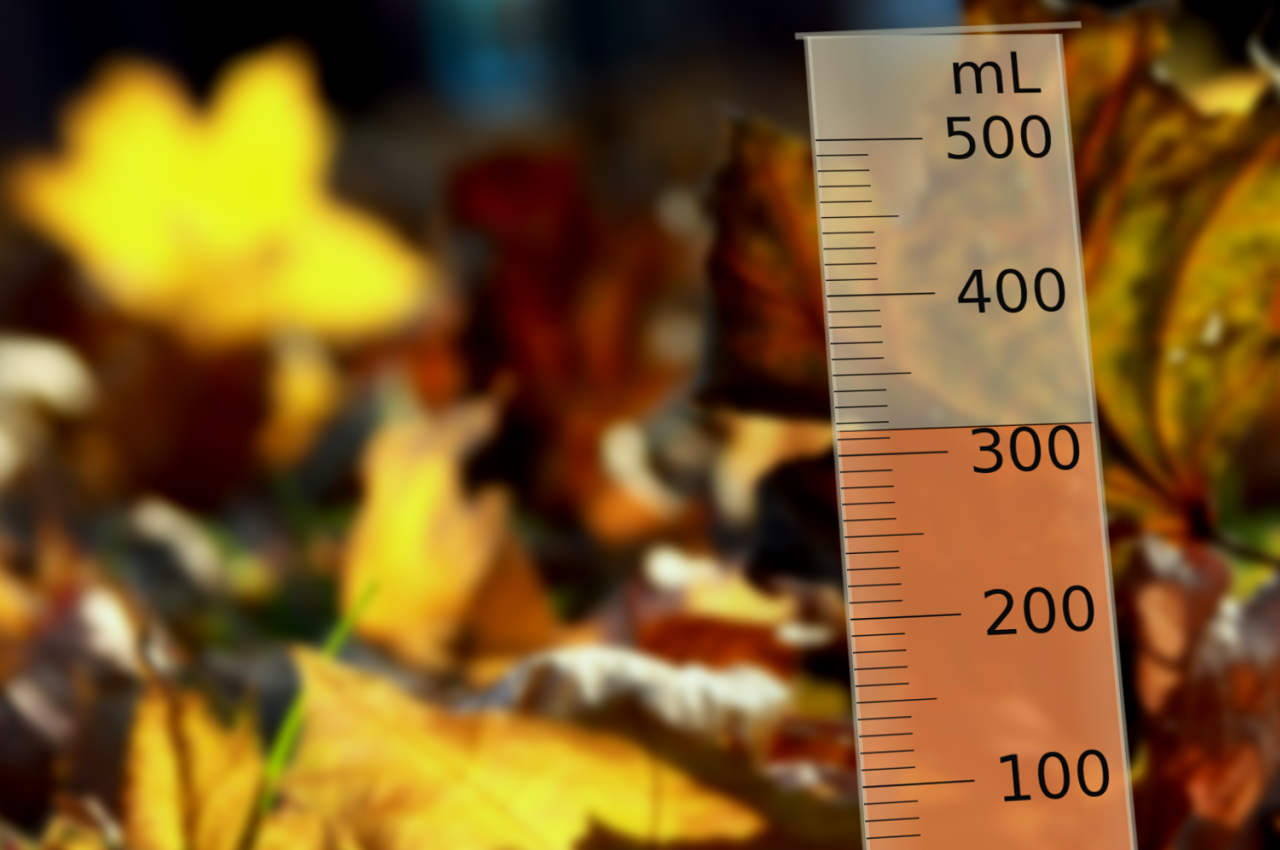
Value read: 315mL
